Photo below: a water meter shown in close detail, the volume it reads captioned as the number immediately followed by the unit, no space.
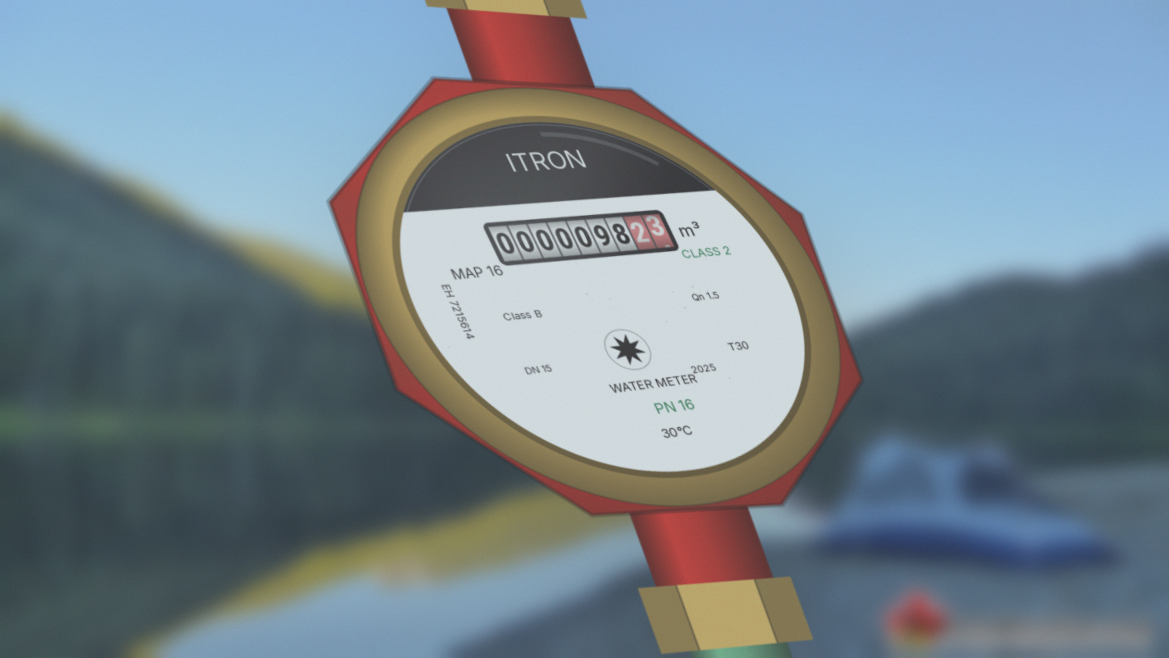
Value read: 98.23m³
